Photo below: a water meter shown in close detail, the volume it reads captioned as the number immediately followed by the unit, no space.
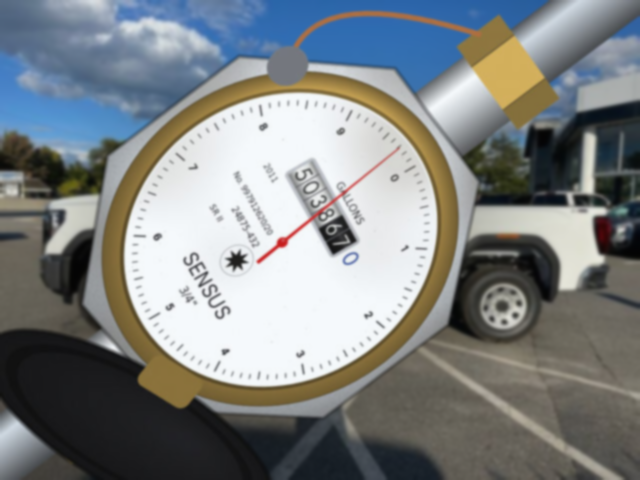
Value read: 5038669.7gal
